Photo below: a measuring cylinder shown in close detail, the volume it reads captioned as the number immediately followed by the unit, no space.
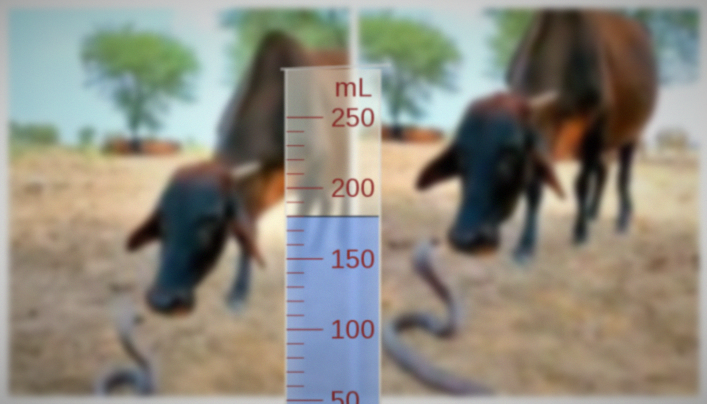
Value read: 180mL
